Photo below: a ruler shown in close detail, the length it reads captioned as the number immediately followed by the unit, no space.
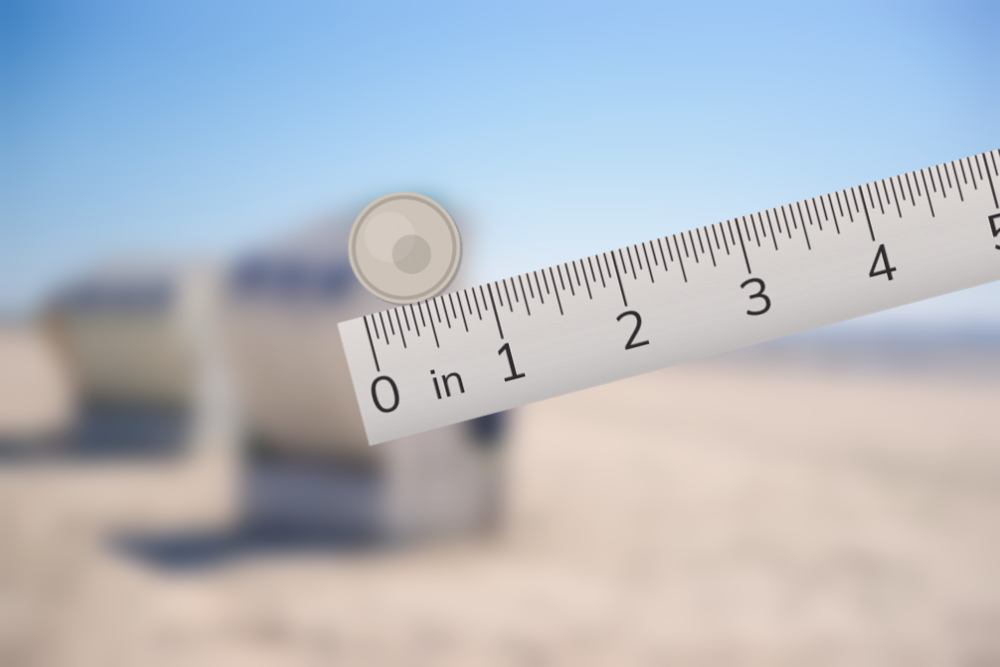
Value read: 0.875in
